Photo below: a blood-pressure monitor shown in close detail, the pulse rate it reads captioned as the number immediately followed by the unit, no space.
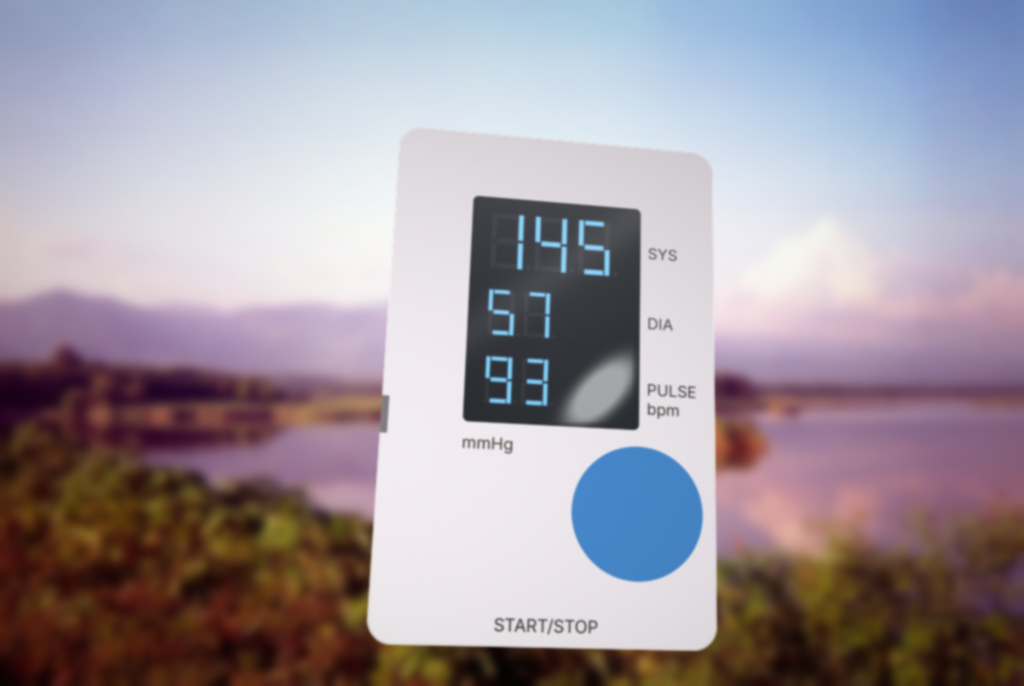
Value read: 93bpm
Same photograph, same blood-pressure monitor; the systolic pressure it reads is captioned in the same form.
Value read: 145mmHg
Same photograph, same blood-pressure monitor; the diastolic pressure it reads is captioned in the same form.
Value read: 57mmHg
